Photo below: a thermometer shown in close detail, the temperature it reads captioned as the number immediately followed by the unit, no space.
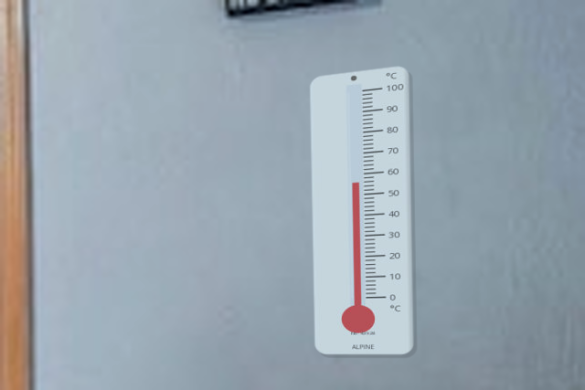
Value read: 56°C
